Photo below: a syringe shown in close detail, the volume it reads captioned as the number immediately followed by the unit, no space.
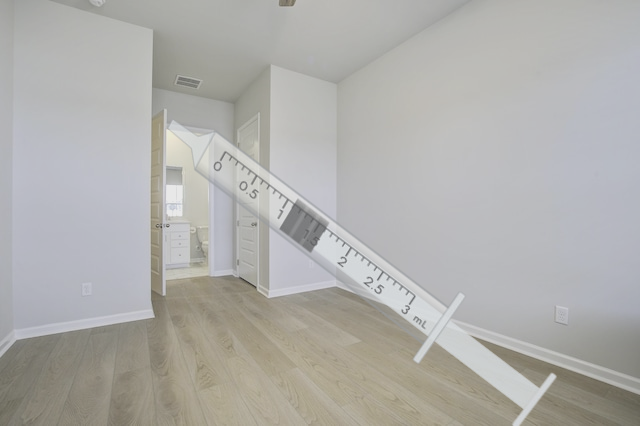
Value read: 1.1mL
